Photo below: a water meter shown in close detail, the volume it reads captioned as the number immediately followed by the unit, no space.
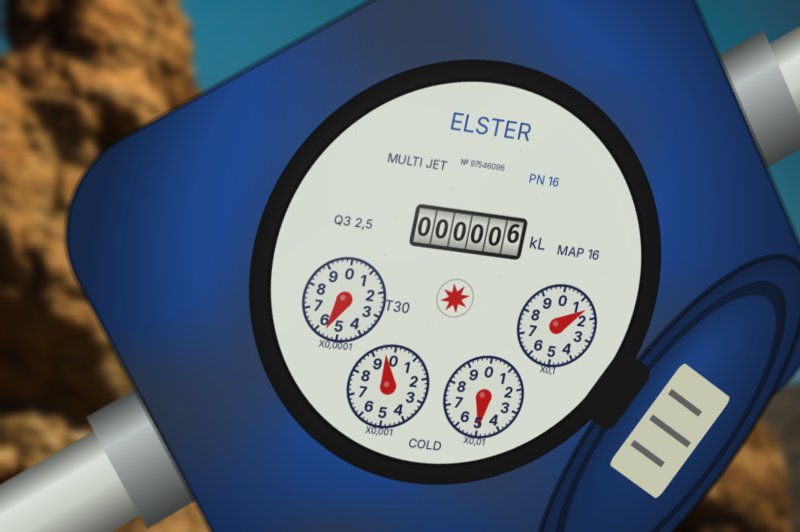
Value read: 6.1495kL
